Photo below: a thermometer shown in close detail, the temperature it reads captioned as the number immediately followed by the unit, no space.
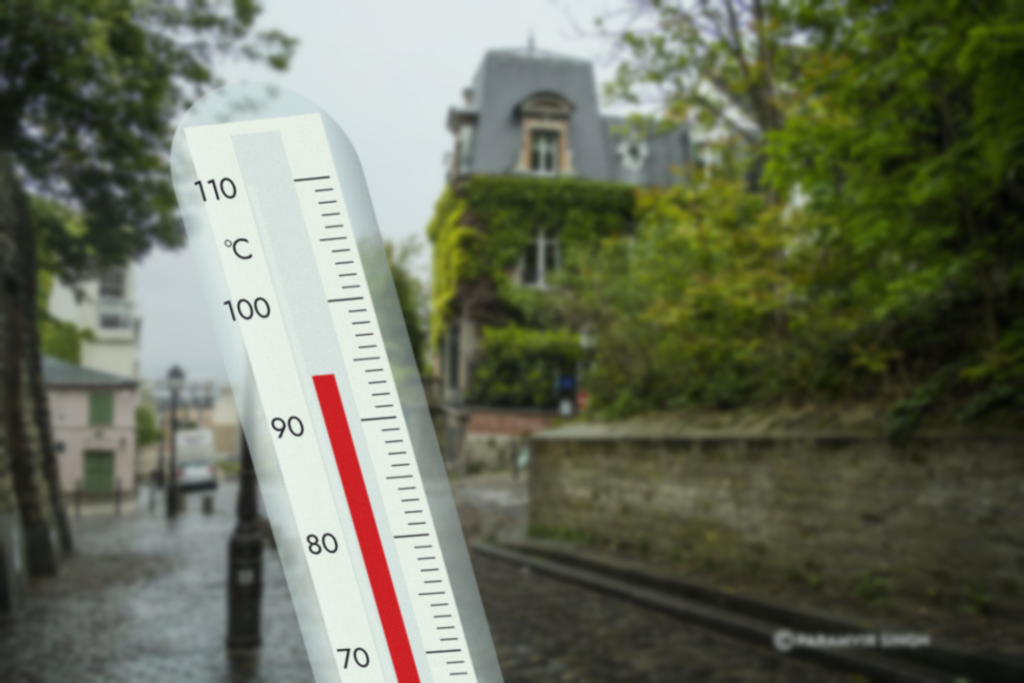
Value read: 94°C
